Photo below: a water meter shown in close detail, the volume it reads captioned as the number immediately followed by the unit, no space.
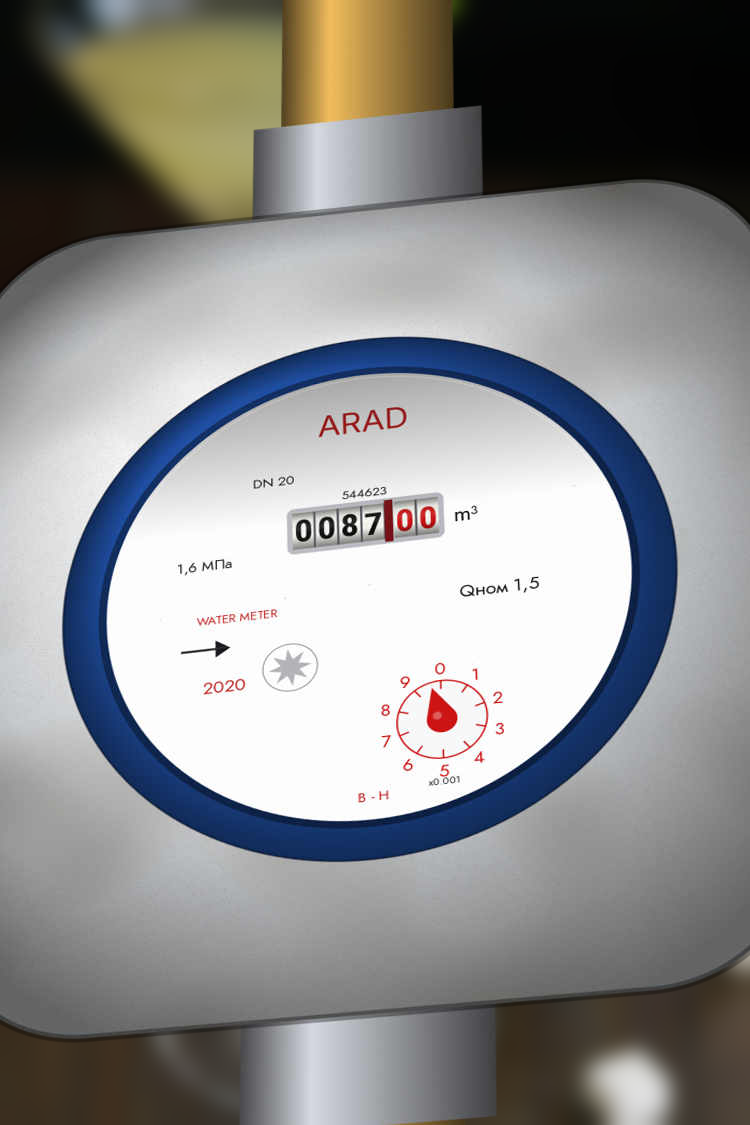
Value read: 86.999m³
